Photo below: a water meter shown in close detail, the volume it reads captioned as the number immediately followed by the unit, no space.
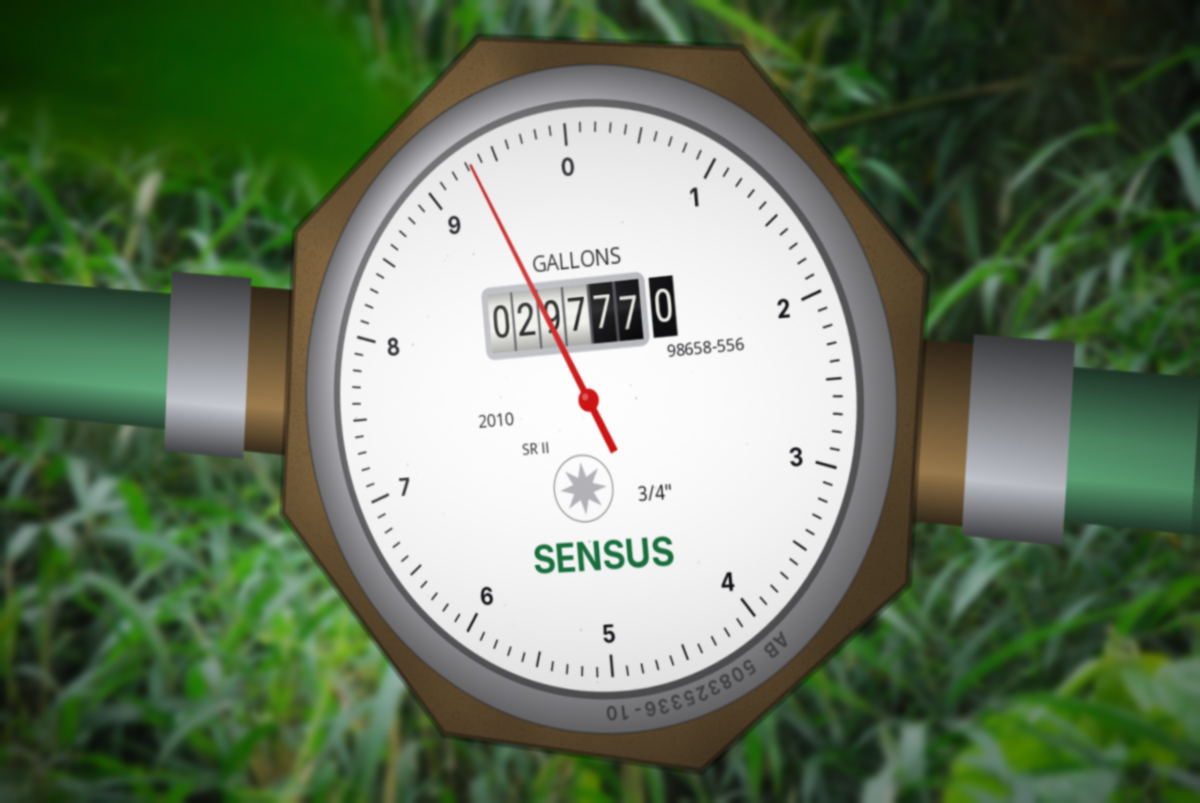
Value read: 297769.3gal
